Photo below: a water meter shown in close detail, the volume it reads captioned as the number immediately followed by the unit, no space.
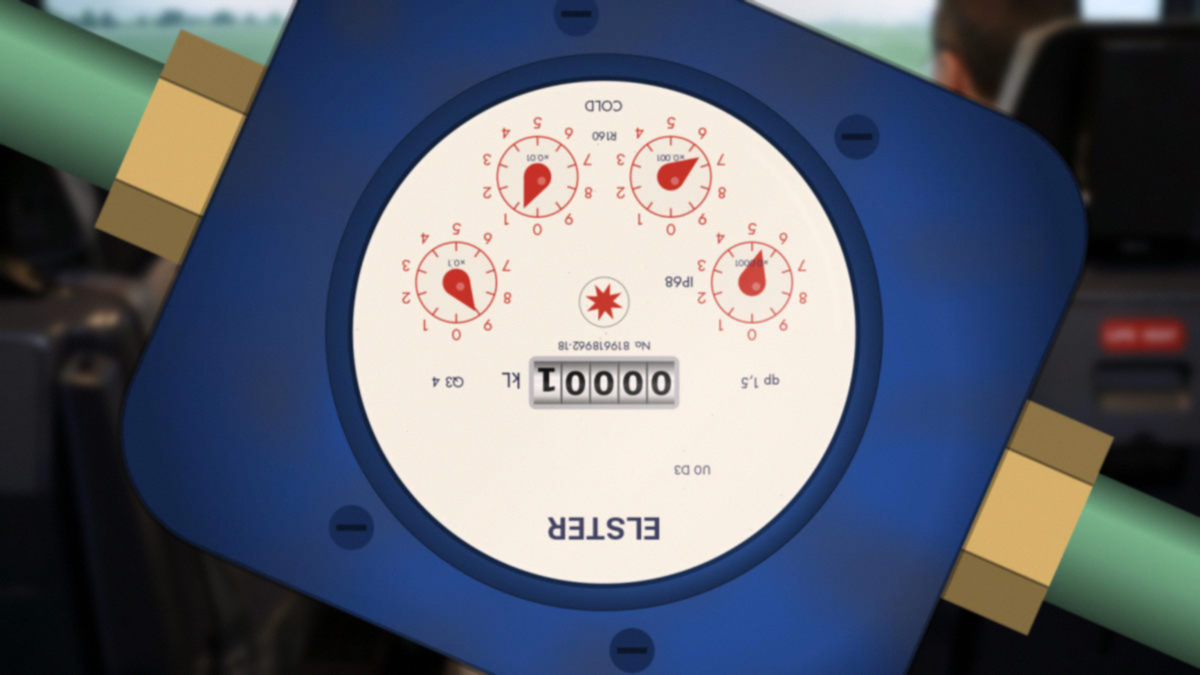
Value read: 0.9065kL
